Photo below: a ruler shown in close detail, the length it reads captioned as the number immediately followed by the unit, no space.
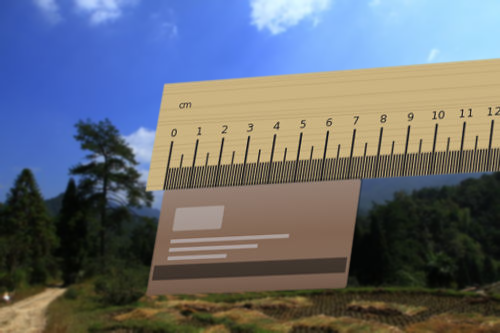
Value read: 7.5cm
